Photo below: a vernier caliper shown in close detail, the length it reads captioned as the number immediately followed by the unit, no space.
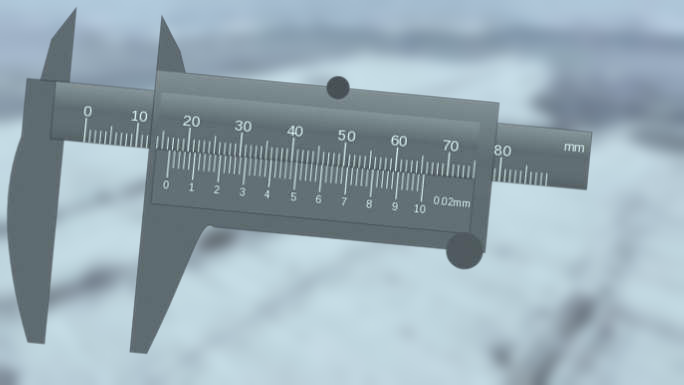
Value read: 16.5mm
